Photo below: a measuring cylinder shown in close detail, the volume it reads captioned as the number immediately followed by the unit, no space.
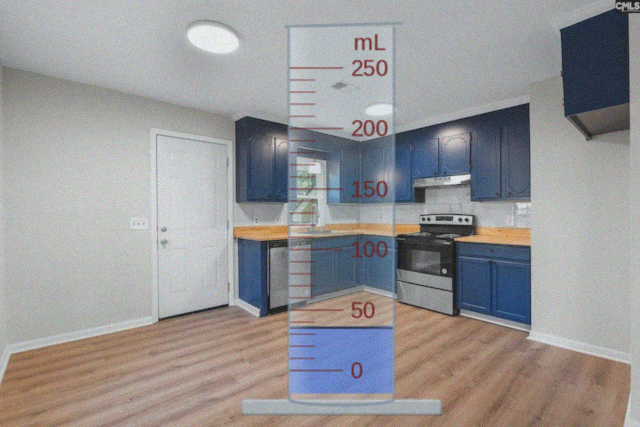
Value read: 35mL
